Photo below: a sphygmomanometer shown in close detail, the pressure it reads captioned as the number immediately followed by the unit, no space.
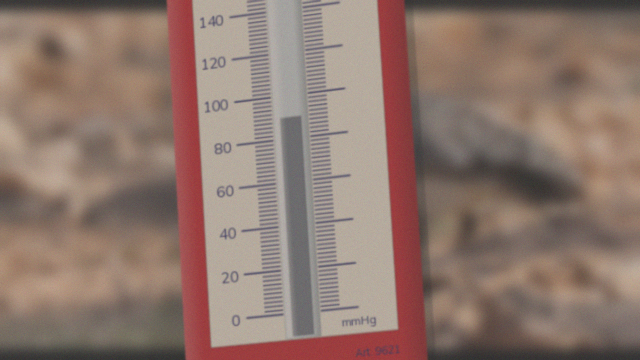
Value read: 90mmHg
